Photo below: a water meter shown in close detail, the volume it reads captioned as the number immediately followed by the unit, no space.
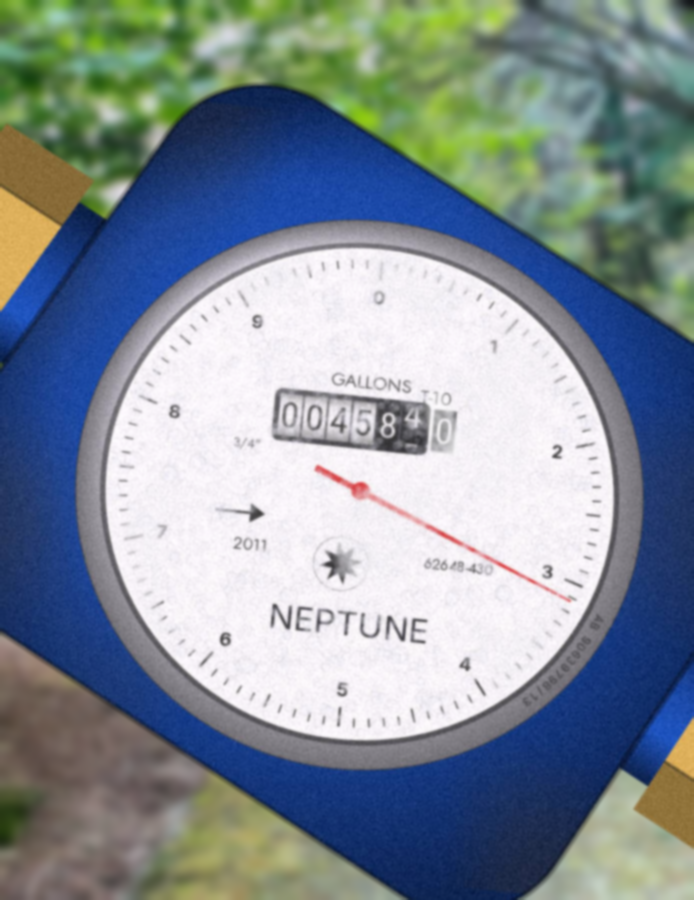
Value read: 45843.1gal
